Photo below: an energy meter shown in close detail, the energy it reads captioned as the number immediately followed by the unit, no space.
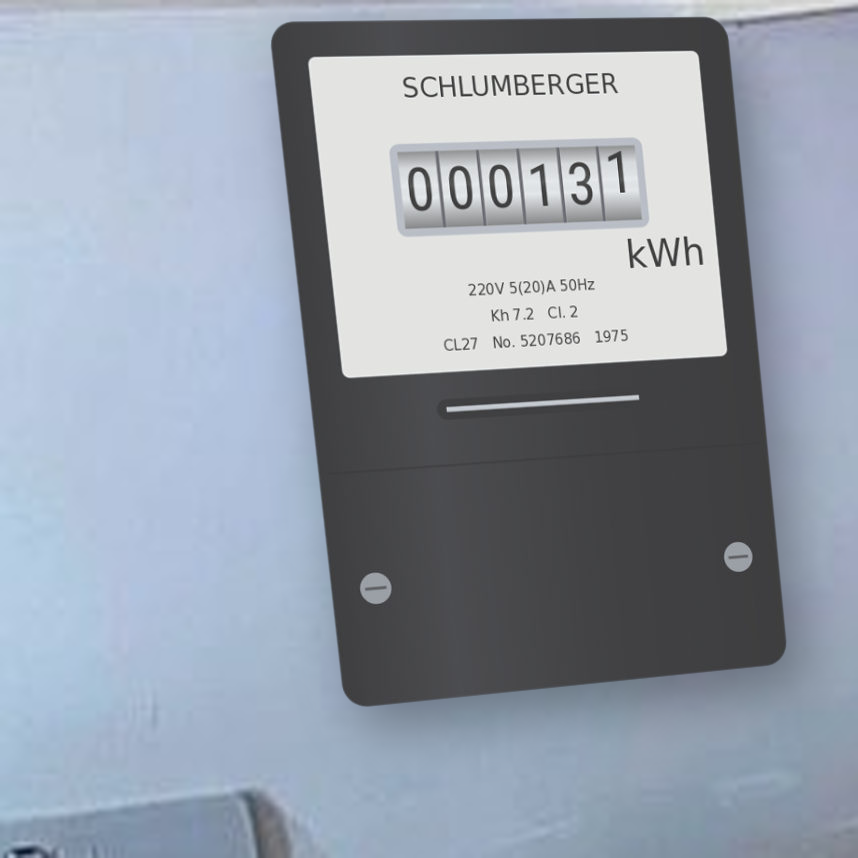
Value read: 131kWh
